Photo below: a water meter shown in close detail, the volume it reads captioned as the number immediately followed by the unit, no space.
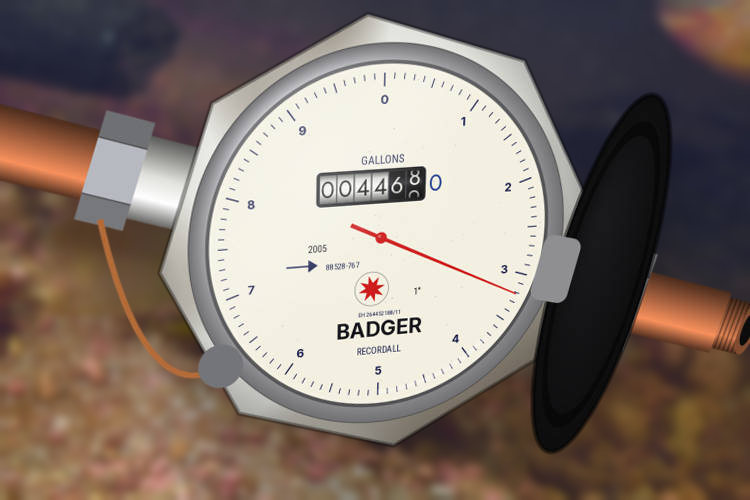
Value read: 44683.2gal
